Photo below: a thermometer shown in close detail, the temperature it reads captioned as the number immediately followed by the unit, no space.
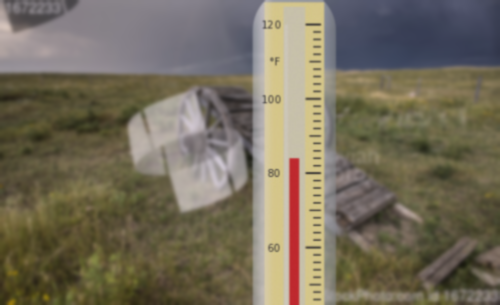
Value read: 84°F
